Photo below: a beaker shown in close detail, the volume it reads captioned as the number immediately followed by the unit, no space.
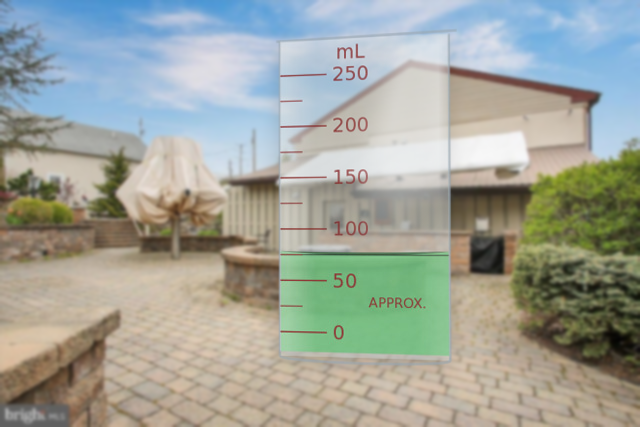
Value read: 75mL
